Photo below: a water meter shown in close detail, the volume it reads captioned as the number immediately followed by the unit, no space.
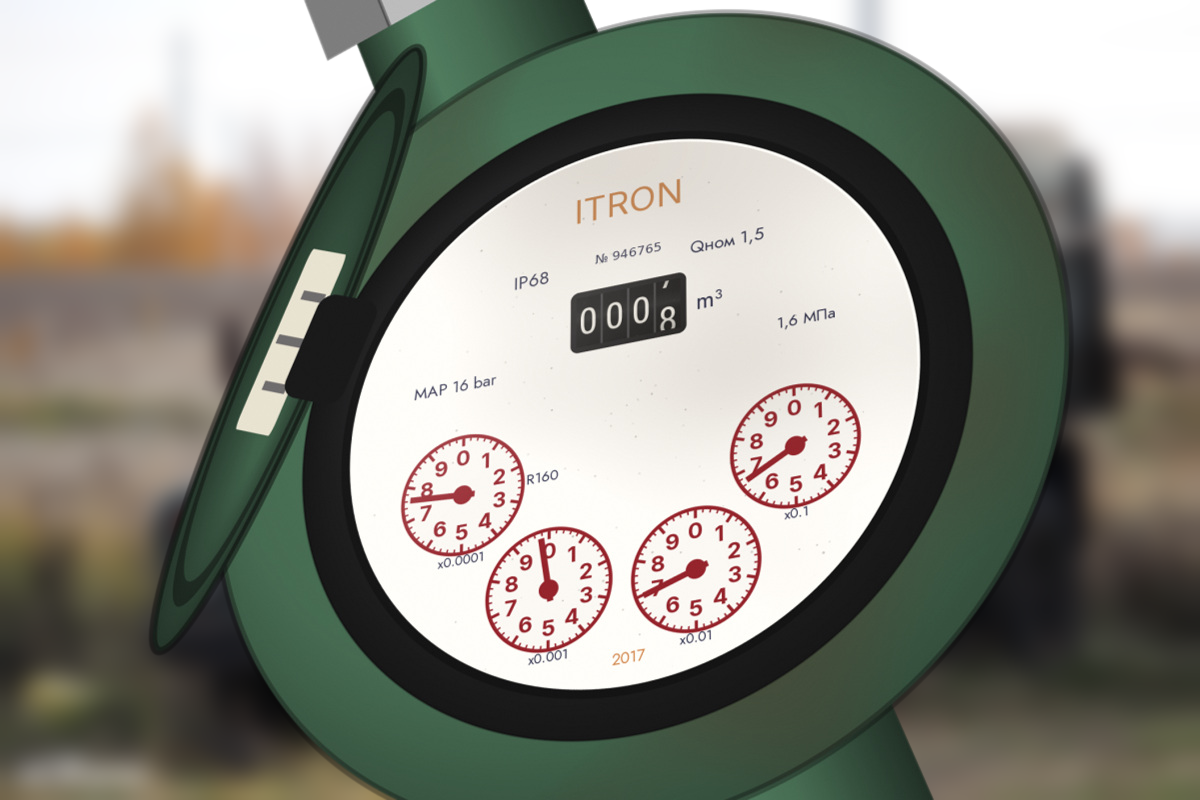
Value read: 7.6697m³
